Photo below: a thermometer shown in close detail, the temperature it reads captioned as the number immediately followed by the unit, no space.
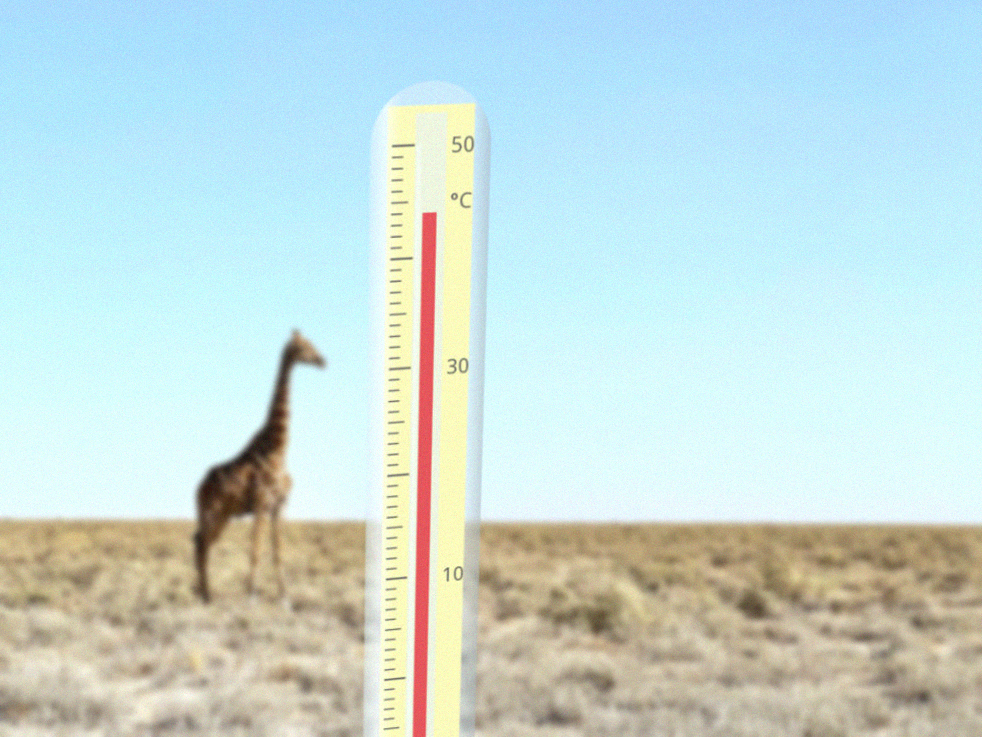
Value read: 44°C
